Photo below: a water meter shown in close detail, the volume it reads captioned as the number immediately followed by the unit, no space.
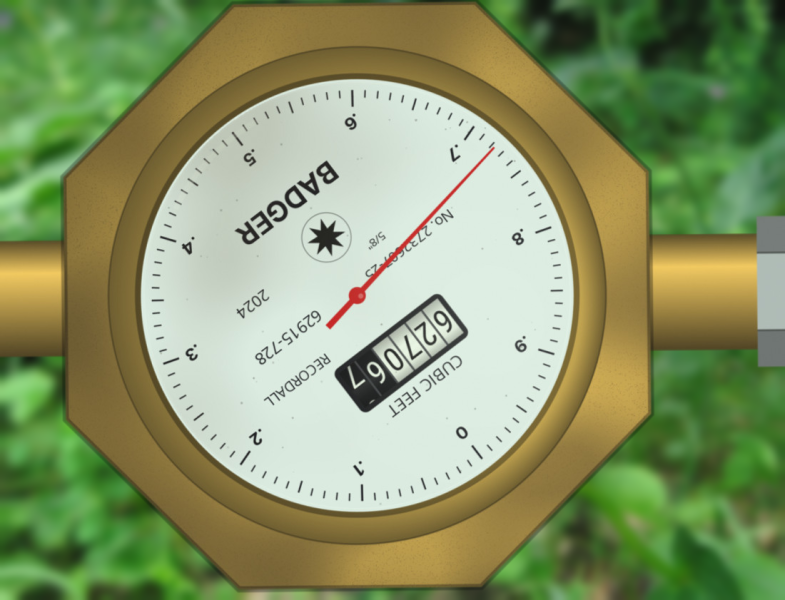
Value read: 627066.72ft³
